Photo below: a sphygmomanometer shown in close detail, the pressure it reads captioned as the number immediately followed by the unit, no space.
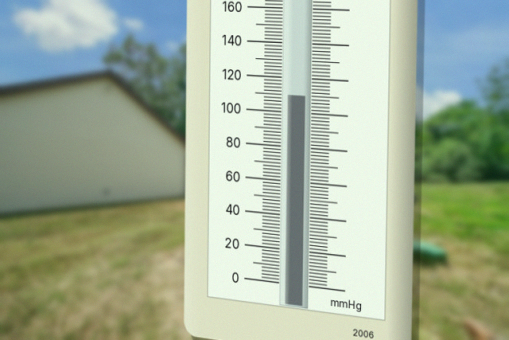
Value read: 110mmHg
